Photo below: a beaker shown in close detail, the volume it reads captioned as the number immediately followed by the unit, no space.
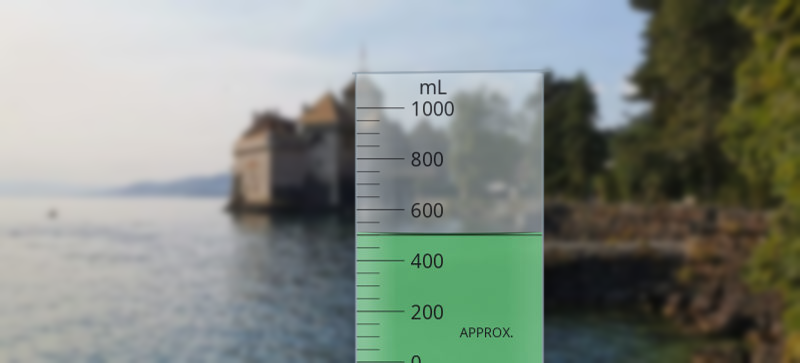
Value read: 500mL
